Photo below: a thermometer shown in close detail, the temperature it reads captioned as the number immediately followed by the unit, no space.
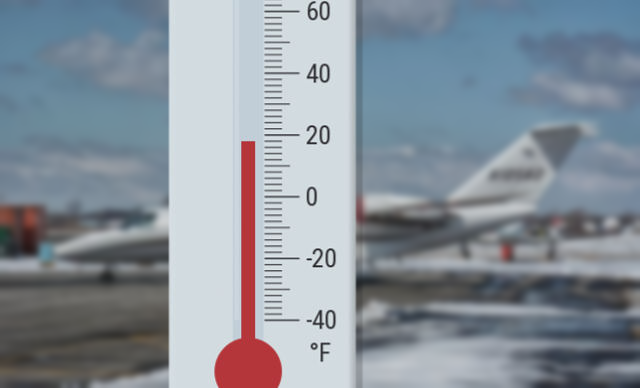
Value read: 18°F
